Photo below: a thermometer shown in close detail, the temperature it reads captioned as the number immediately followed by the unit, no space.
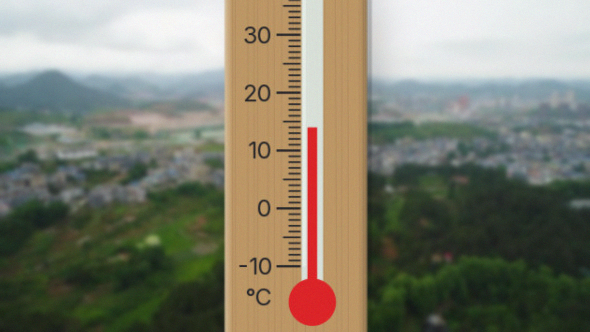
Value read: 14°C
